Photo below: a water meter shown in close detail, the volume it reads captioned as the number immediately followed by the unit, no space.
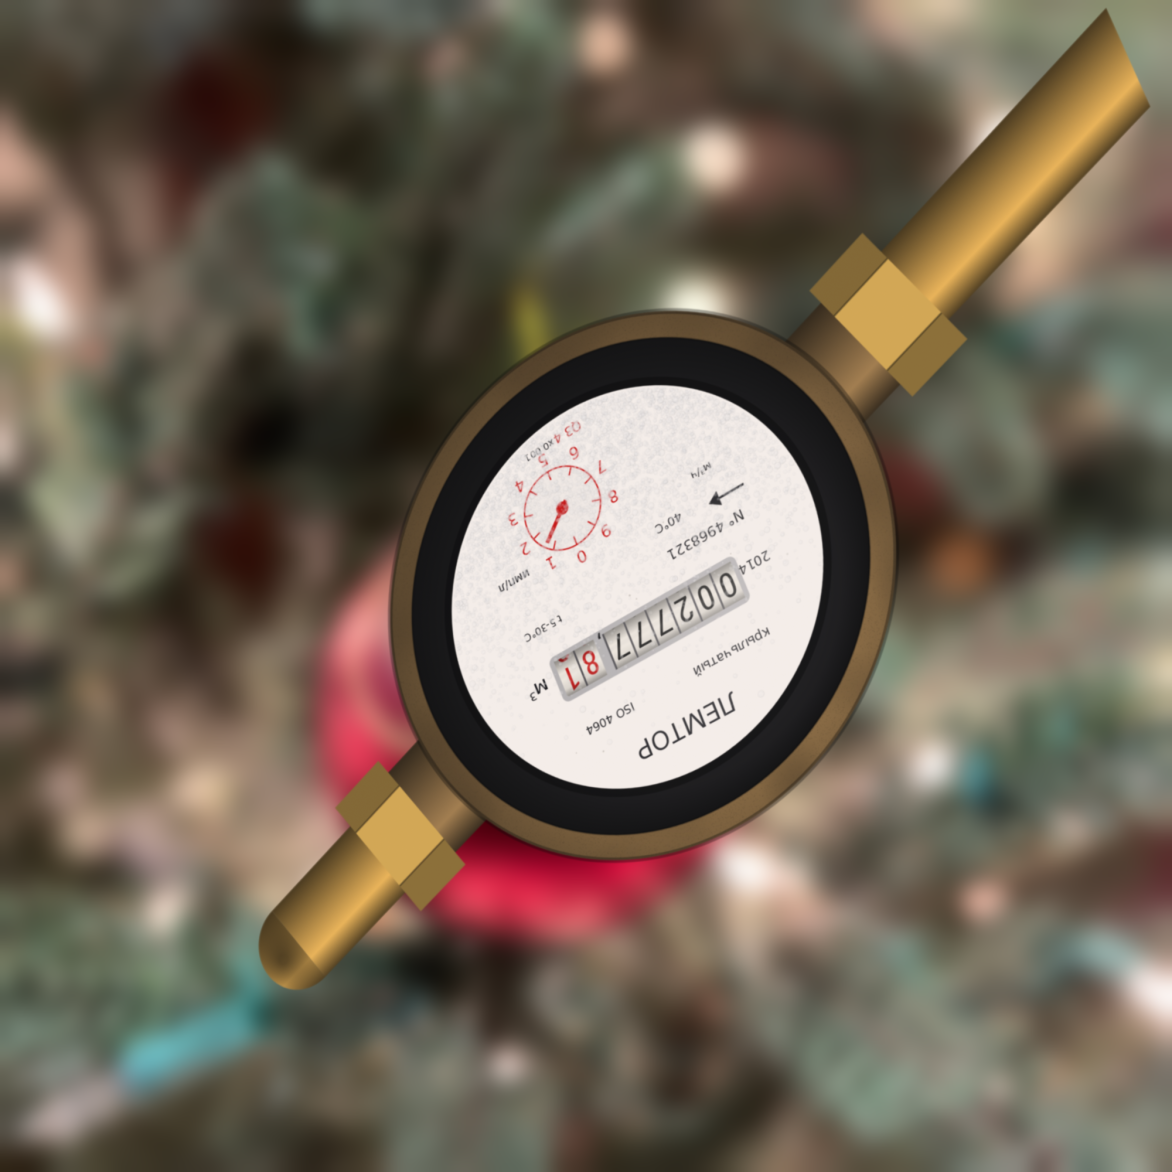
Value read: 2777.811m³
